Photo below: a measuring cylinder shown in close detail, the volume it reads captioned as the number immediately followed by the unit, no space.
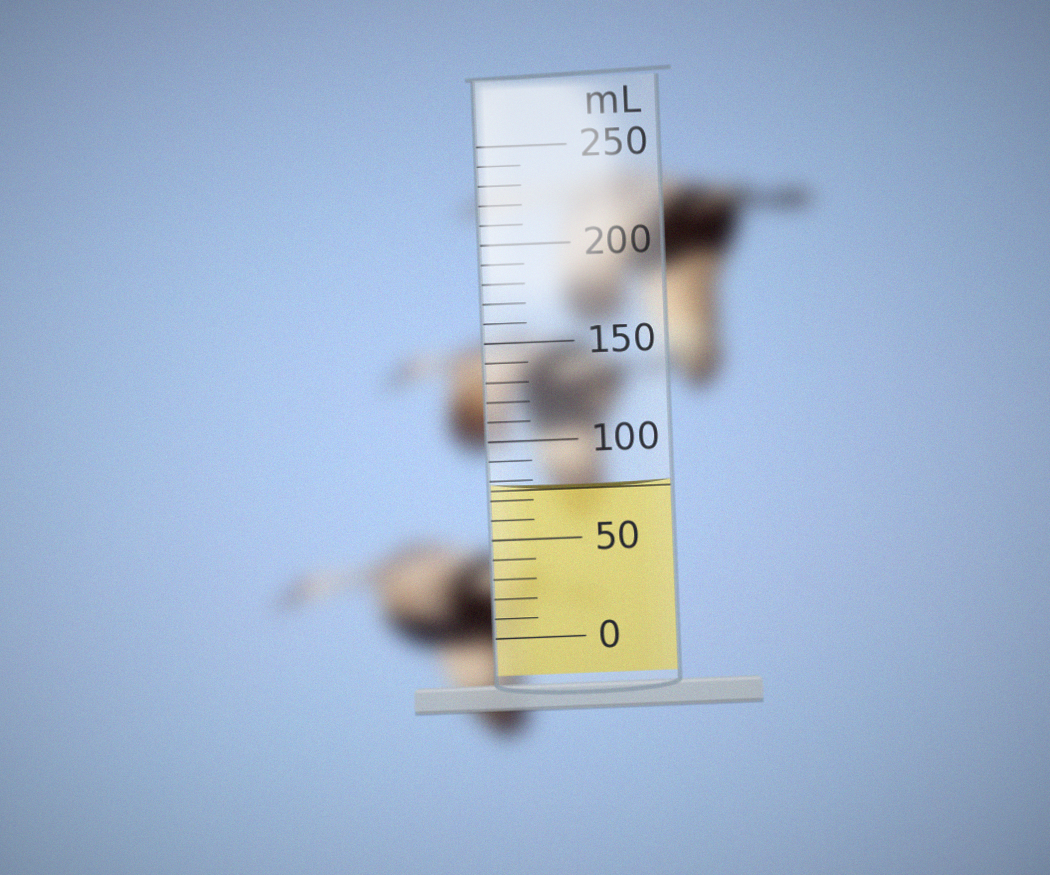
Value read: 75mL
